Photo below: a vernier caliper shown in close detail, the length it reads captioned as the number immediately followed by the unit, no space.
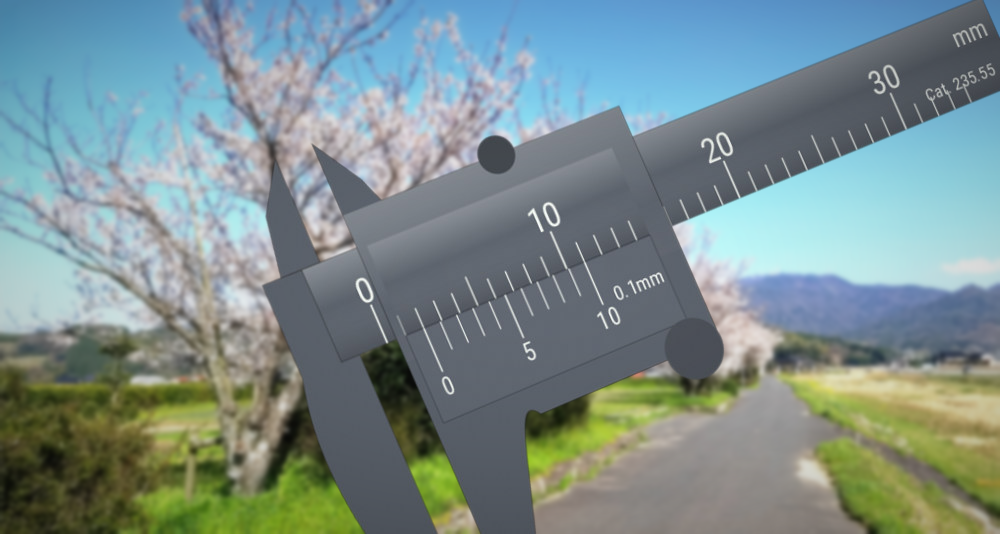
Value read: 2.0mm
